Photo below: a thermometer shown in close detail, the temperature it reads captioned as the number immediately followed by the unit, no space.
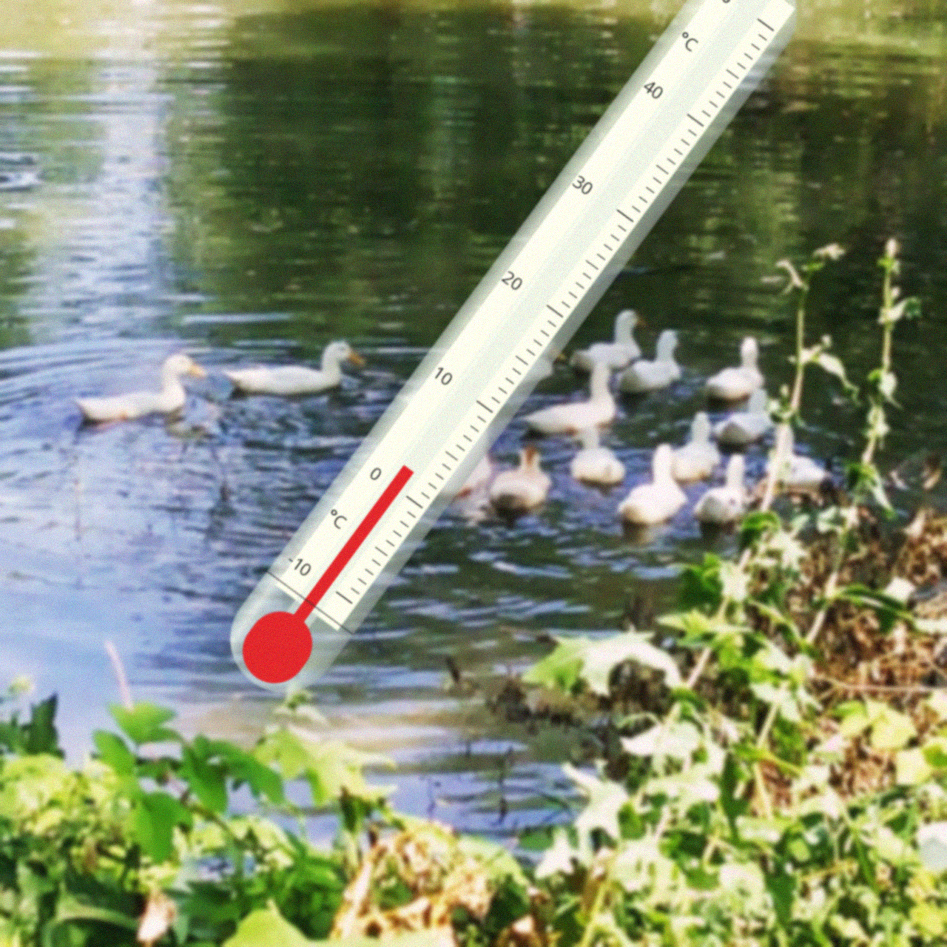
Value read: 2°C
